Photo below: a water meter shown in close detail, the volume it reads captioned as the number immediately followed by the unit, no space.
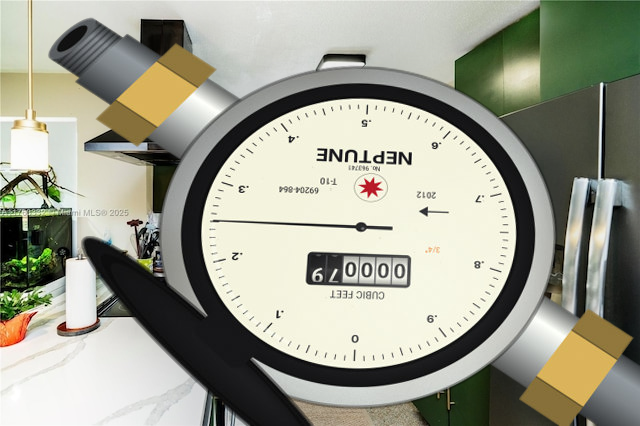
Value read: 79.25ft³
